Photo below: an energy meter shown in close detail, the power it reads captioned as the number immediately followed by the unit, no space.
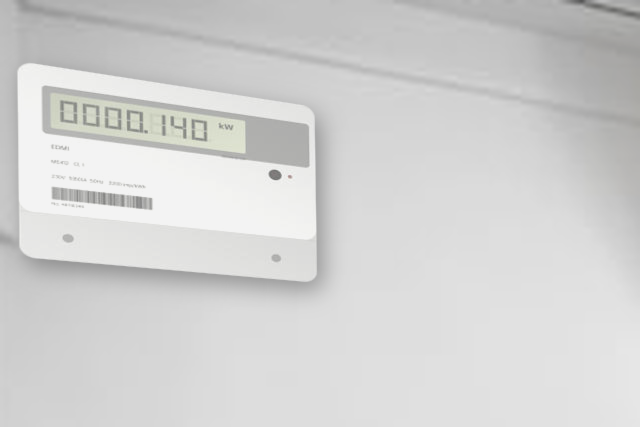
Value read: 0.140kW
